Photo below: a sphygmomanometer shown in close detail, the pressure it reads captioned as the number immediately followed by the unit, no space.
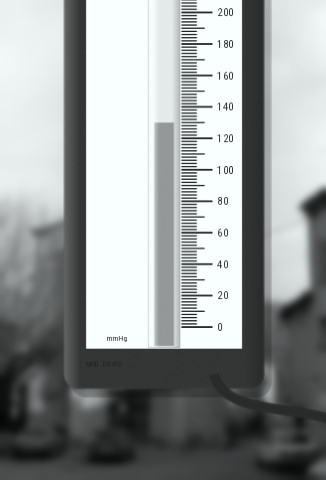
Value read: 130mmHg
